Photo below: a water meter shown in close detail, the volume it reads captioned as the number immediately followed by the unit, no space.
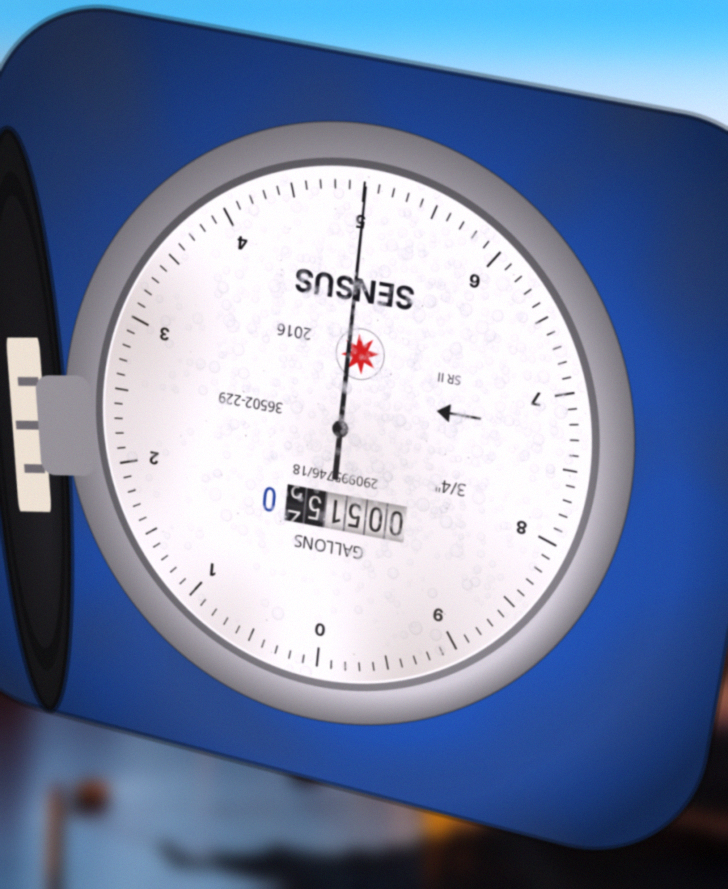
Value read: 51525.0gal
